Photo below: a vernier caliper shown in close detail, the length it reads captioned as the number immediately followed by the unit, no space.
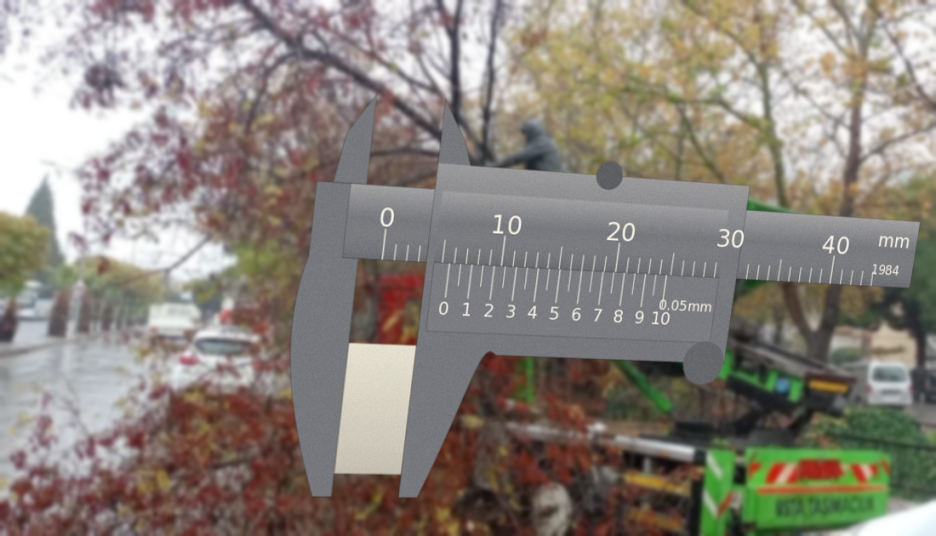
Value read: 5.6mm
